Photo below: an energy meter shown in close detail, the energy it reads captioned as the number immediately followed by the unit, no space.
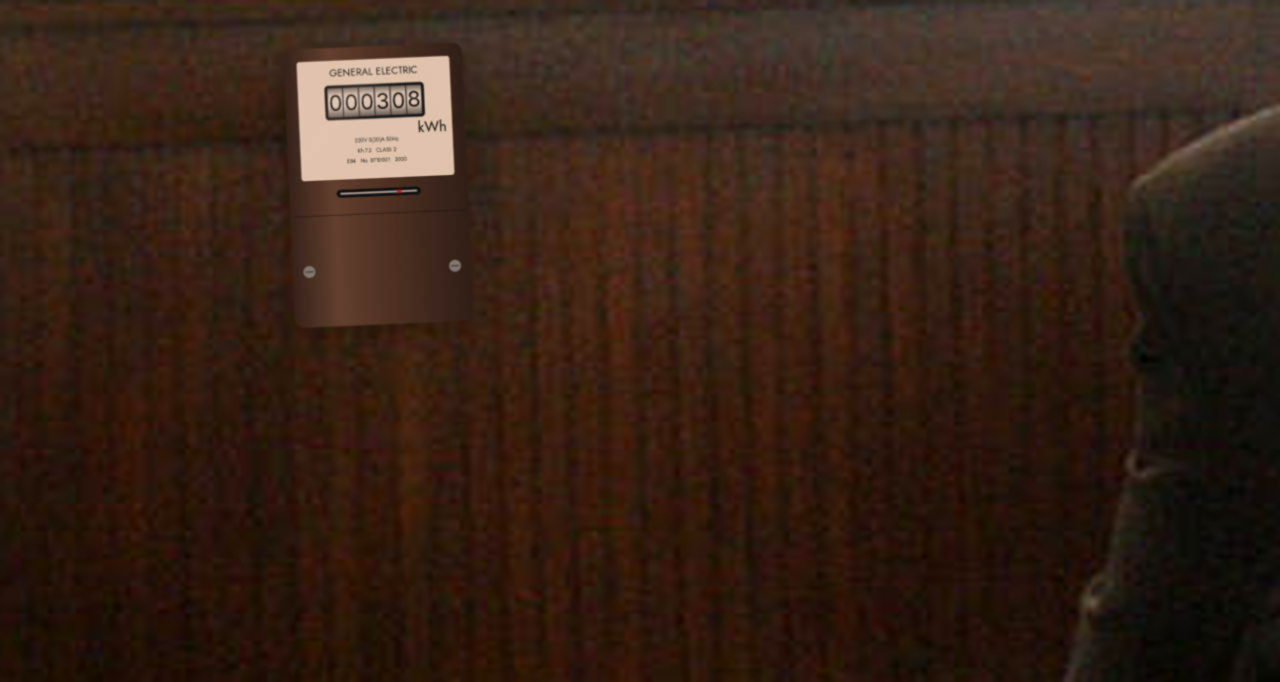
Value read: 308kWh
